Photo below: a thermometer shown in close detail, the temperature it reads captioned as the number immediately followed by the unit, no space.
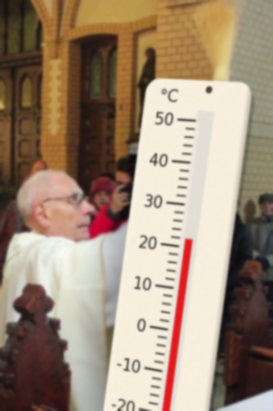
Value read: 22°C
